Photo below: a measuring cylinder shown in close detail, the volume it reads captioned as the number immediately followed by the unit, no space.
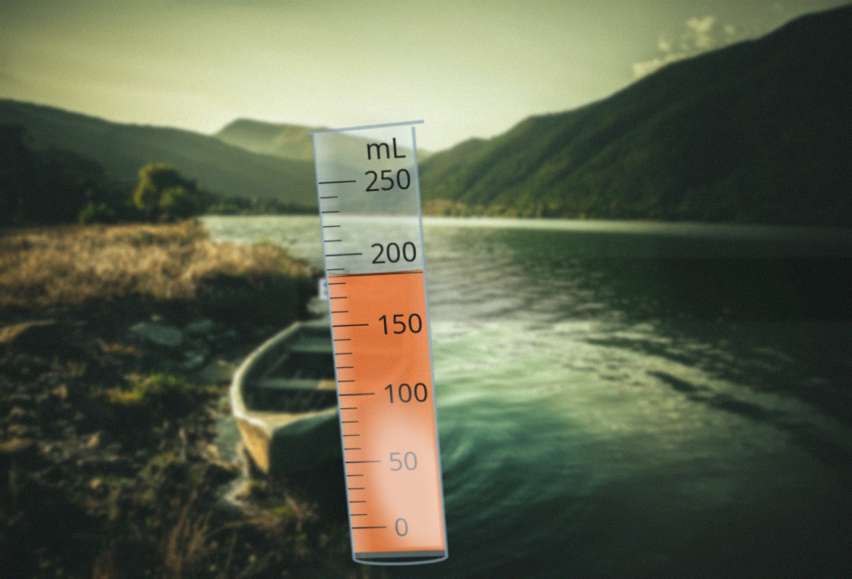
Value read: 185mL
